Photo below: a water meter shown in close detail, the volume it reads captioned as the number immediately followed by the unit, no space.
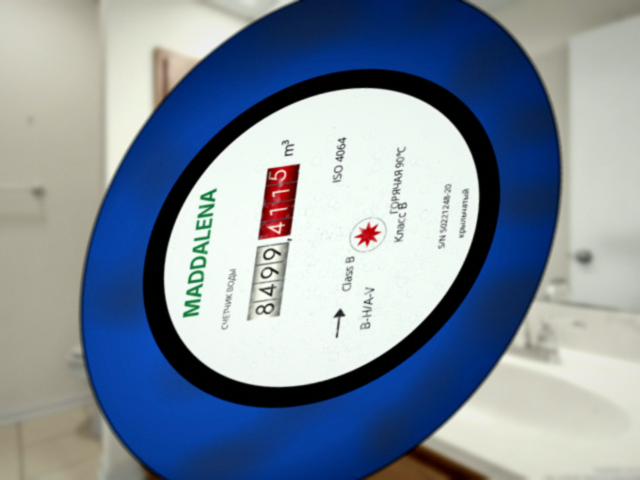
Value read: 8499.4115m³
